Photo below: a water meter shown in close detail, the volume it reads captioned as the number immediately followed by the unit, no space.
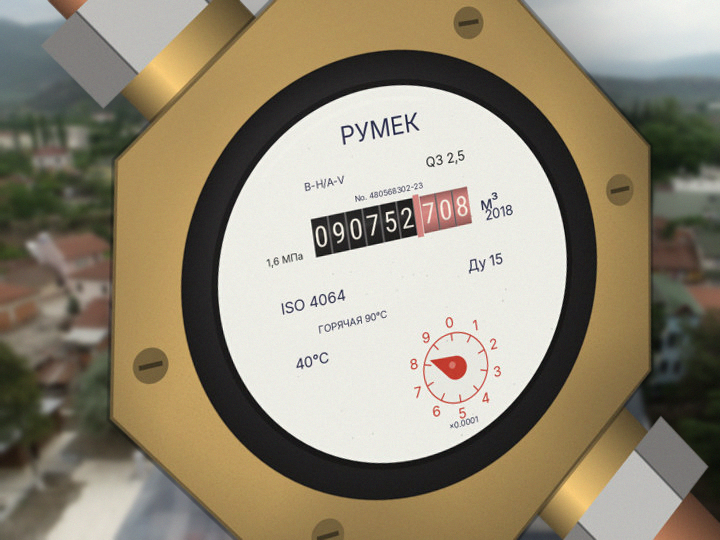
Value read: 90752.7088m³
